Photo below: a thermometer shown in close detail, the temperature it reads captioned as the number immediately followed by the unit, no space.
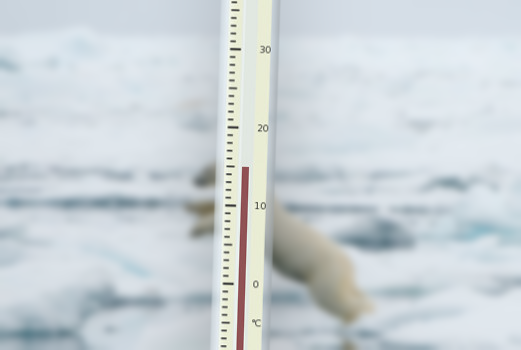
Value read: 15°C
